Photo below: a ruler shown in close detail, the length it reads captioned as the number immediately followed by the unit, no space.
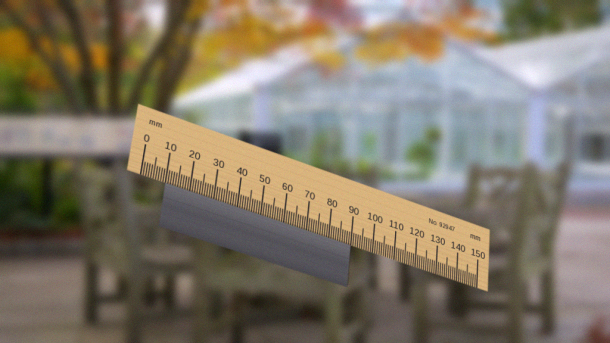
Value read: 80mm
